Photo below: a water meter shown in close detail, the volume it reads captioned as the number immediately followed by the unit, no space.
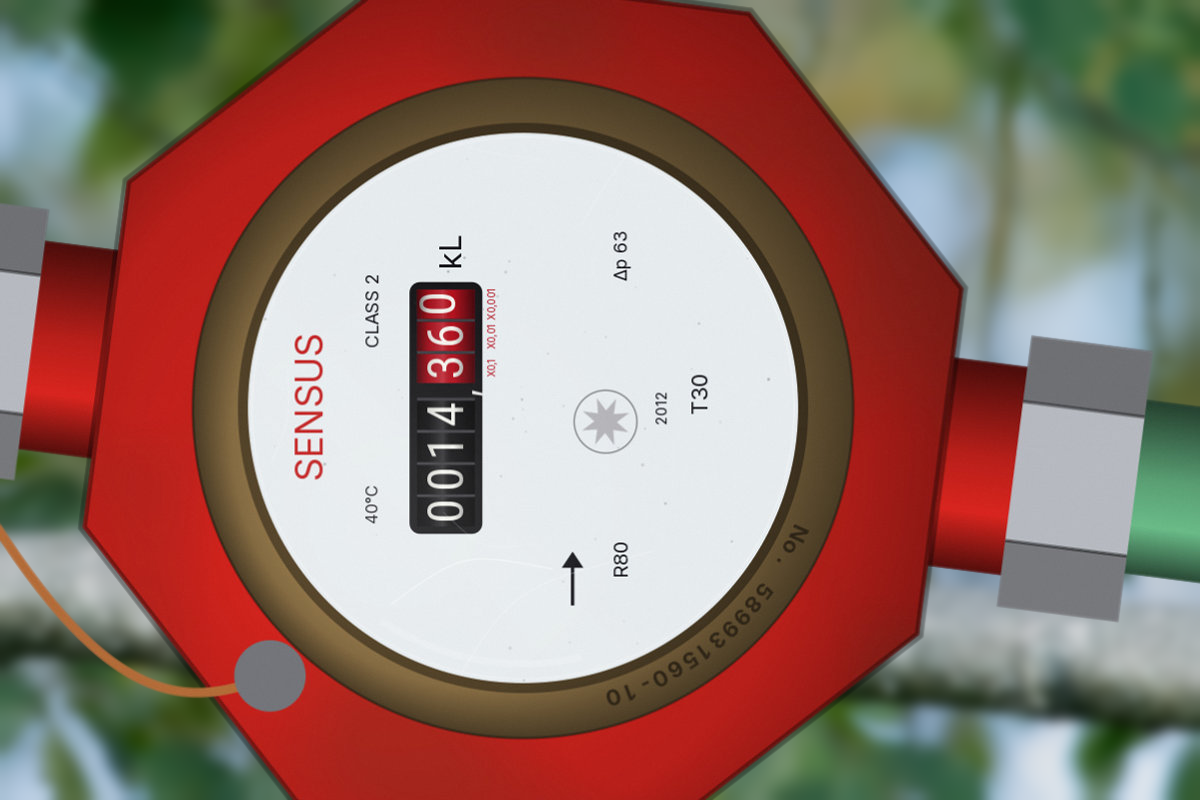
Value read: 14.360kL
